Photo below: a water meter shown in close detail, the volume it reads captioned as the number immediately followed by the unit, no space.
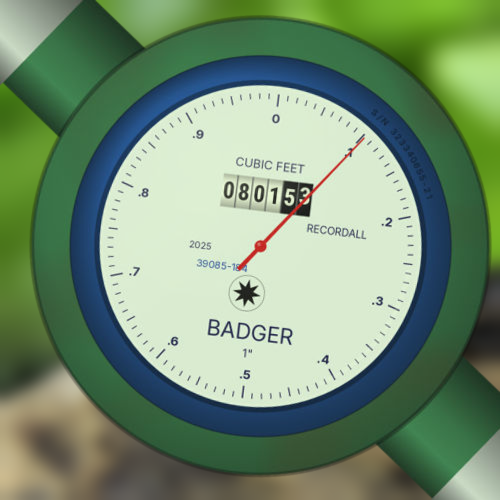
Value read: 80153.10ft³
